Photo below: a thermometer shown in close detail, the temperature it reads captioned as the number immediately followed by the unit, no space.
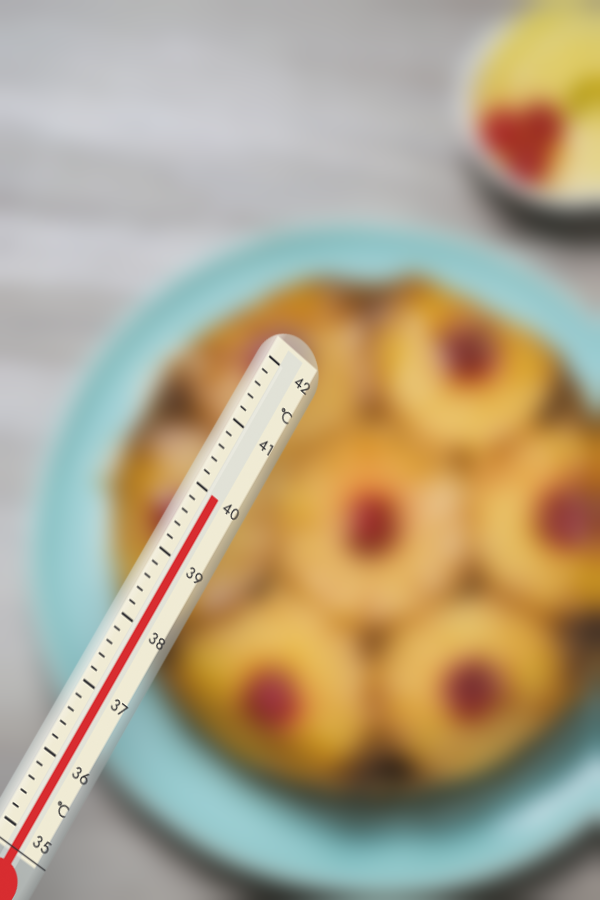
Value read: 40°C
